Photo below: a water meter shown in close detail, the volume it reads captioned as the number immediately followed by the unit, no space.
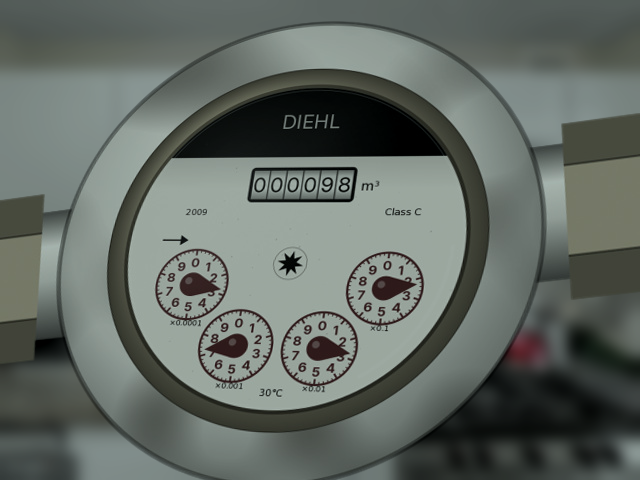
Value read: 98.2272m³
